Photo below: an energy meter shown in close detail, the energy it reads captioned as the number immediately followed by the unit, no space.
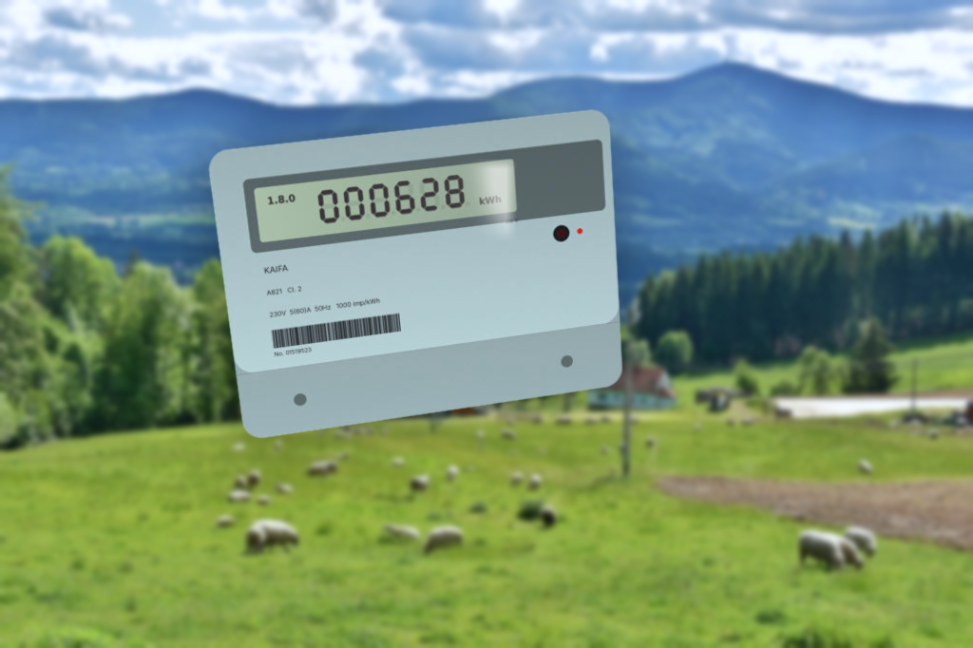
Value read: 628kWh
